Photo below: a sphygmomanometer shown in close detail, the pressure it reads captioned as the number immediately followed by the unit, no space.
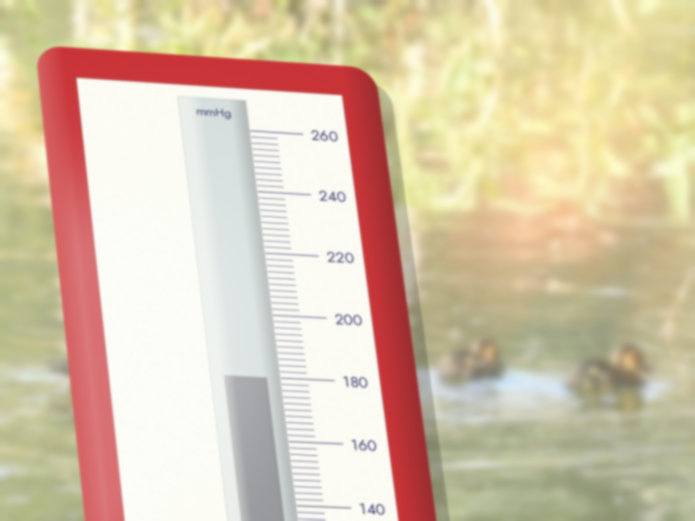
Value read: 180mmHg
